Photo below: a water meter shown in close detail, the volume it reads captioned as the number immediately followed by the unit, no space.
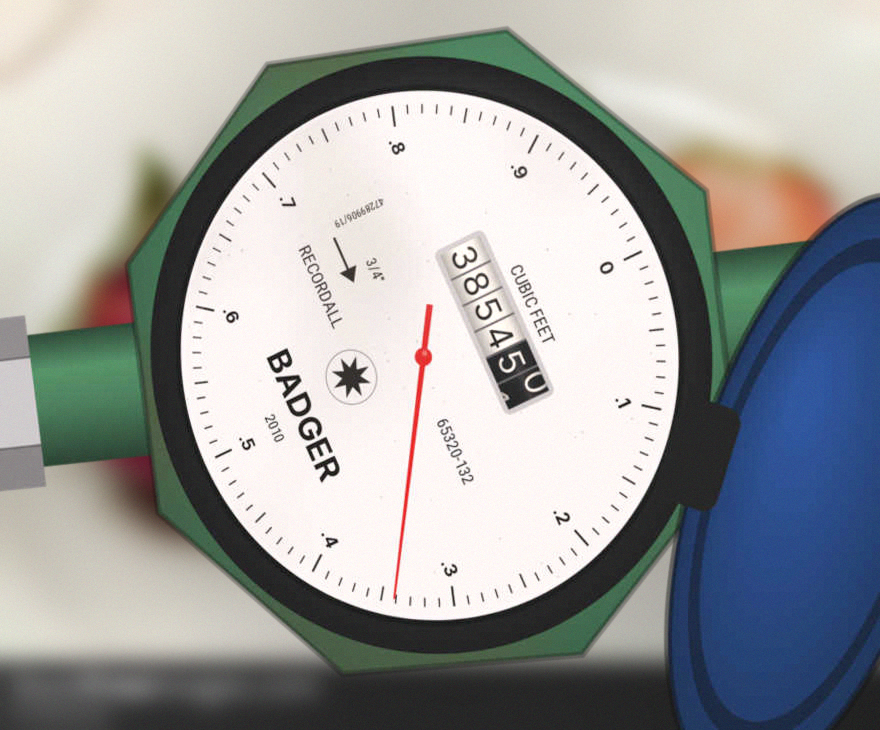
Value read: 385450.34ft³
